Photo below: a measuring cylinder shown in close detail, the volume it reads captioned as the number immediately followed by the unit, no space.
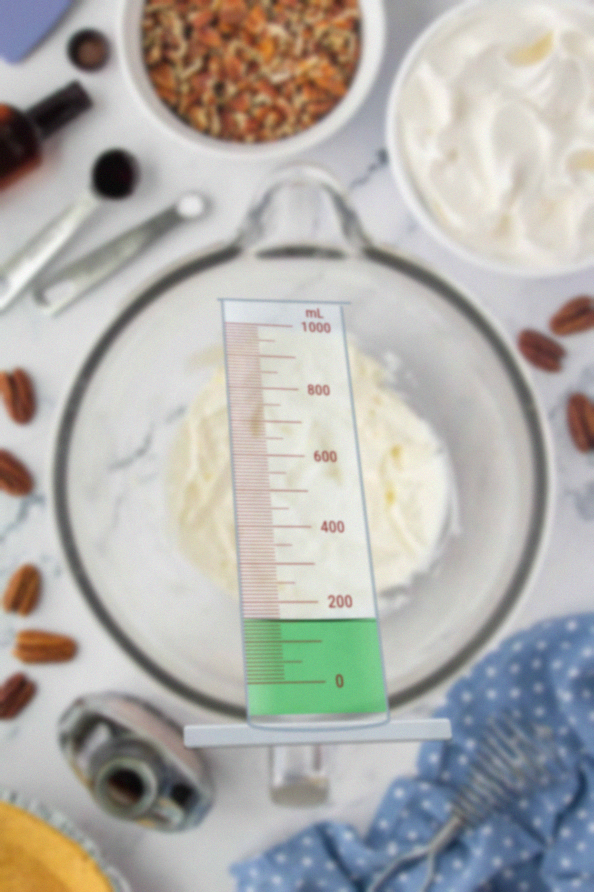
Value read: 150mL
